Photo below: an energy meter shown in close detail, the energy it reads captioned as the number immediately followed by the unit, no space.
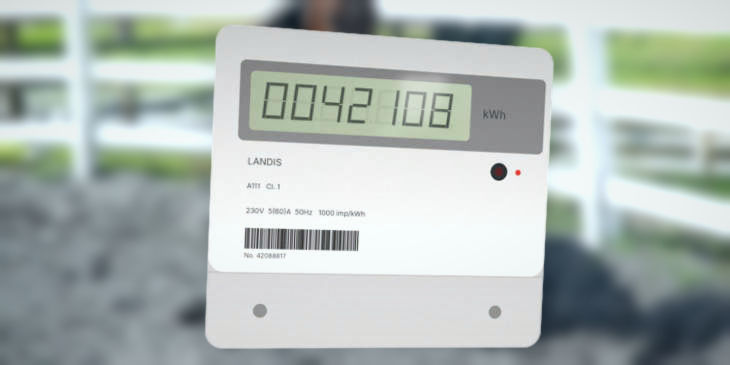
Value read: 42108kWh
